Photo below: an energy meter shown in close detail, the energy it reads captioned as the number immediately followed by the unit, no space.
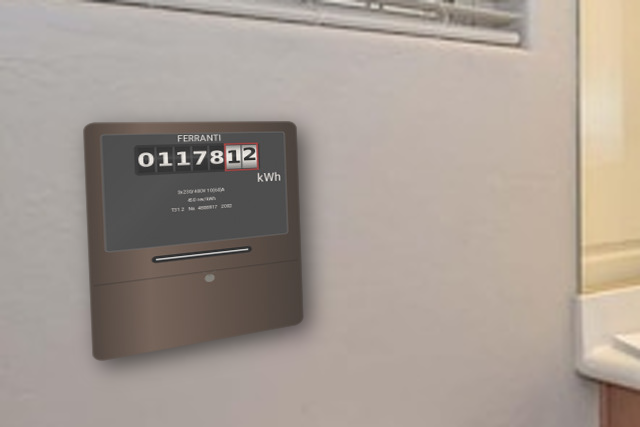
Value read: 1178.12kWh
